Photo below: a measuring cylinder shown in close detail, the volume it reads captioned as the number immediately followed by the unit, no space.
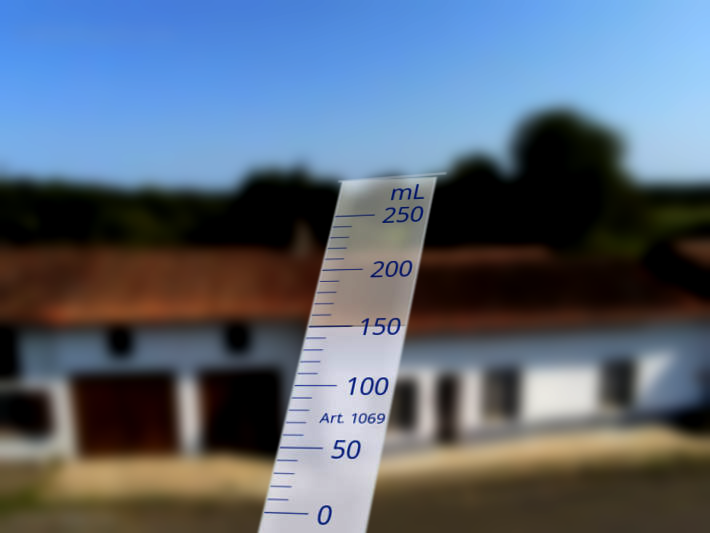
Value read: 150mL
